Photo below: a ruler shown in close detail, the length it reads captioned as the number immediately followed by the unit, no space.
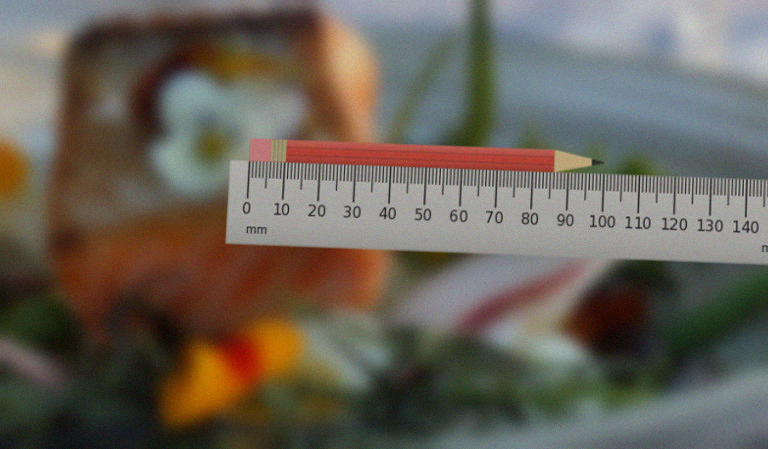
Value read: 100mm
